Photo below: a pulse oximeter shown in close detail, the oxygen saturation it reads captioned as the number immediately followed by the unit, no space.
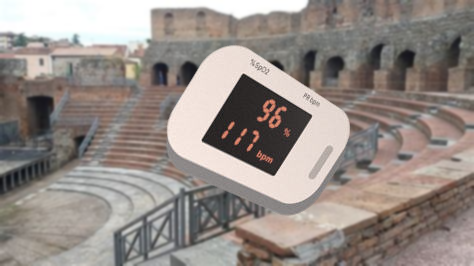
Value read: 96%
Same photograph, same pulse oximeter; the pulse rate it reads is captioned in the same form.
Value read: 117bpm
